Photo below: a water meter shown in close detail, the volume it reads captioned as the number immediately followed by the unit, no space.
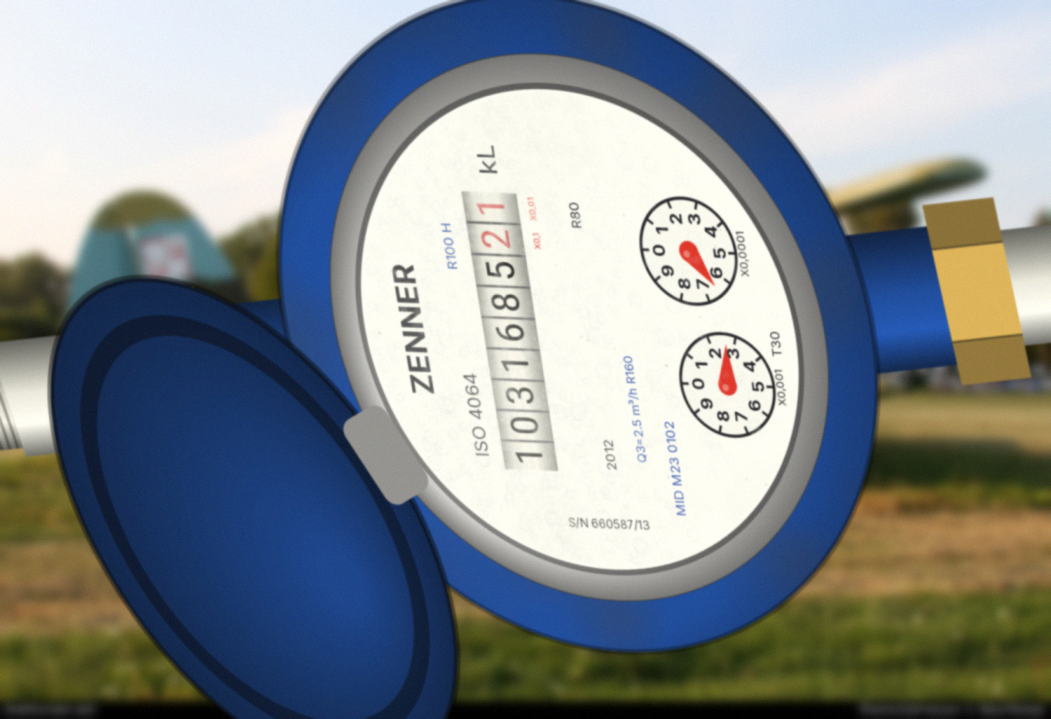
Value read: 1031685.2126kL
